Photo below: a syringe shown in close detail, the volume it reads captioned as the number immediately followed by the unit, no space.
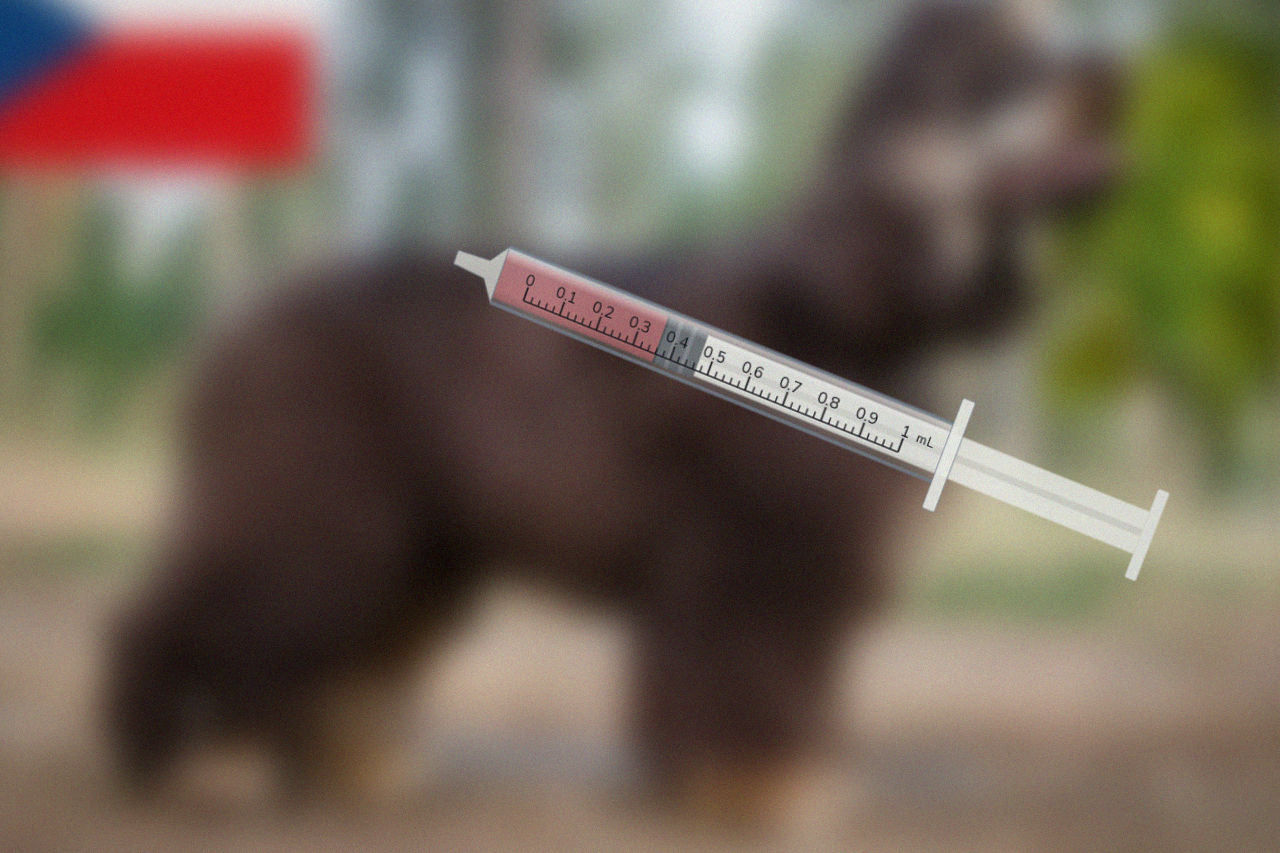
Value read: 0.36mL
